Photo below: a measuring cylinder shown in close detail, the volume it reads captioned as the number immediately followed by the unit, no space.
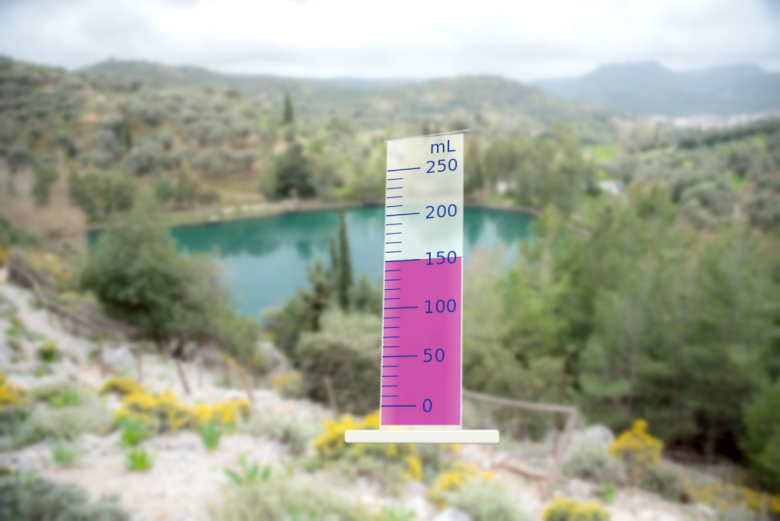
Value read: 150mL
